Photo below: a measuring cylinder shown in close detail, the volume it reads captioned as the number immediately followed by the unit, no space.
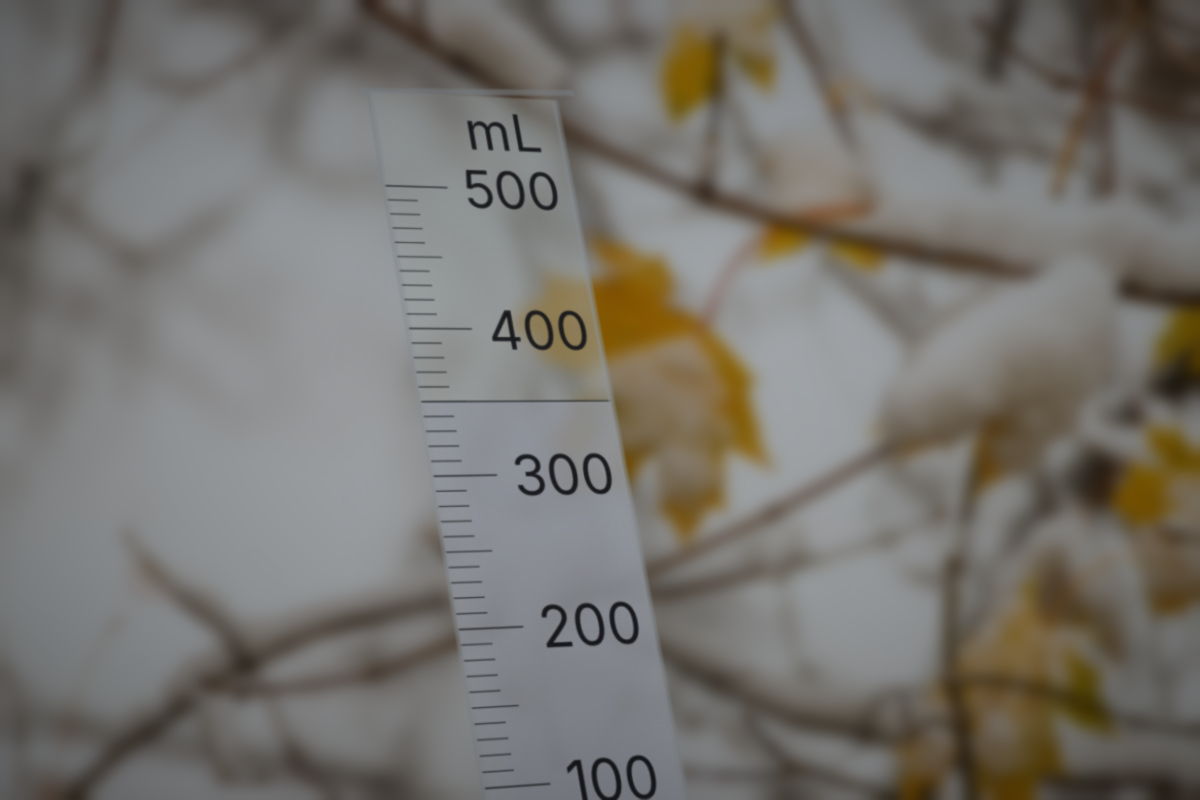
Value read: 350mL
